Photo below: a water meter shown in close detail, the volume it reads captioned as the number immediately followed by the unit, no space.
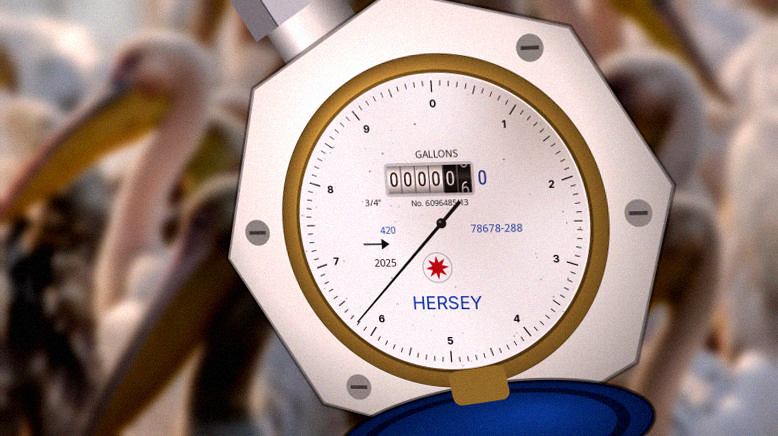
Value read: 56.2gal
